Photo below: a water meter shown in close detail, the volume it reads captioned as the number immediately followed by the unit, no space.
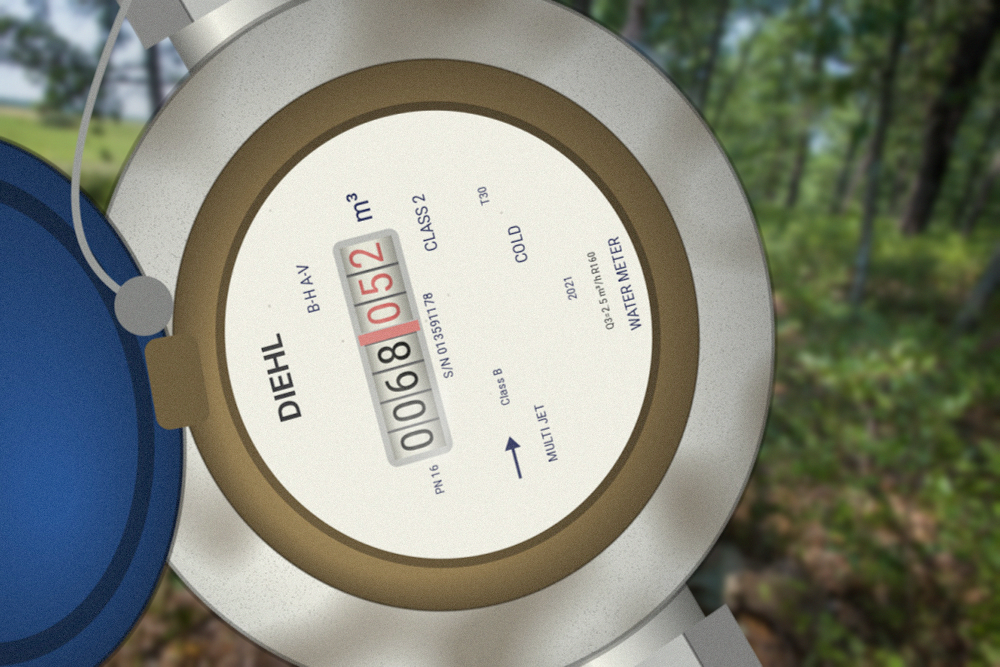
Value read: 68.052m³
